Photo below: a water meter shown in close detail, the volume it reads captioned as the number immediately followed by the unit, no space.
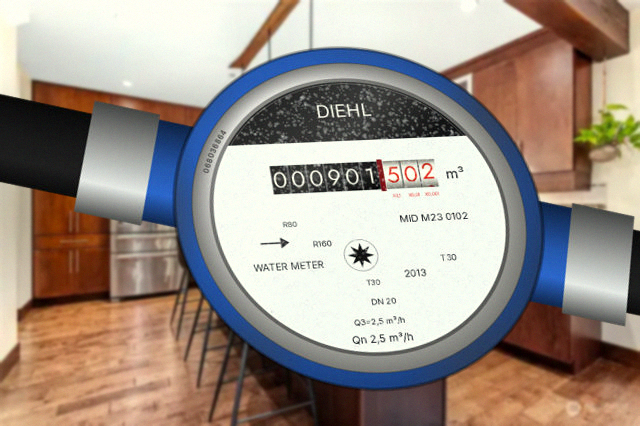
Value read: 901.502m³
